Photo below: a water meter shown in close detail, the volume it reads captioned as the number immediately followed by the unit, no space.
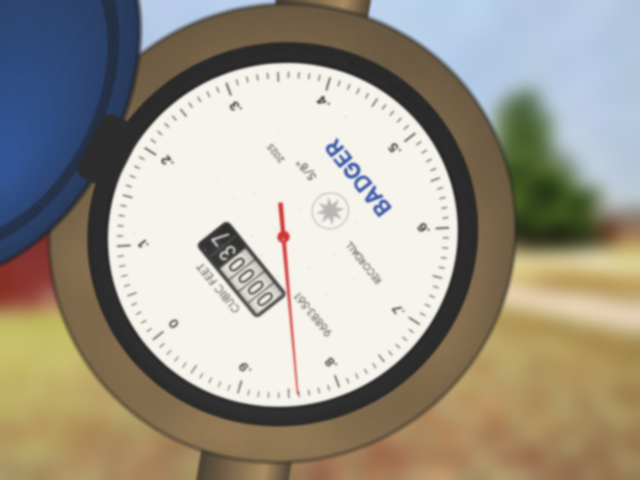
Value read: 36.84ft³
